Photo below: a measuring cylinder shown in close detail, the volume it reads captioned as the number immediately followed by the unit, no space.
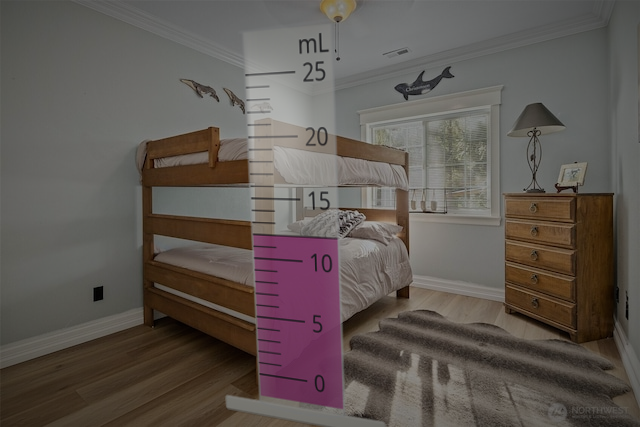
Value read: 12mL
